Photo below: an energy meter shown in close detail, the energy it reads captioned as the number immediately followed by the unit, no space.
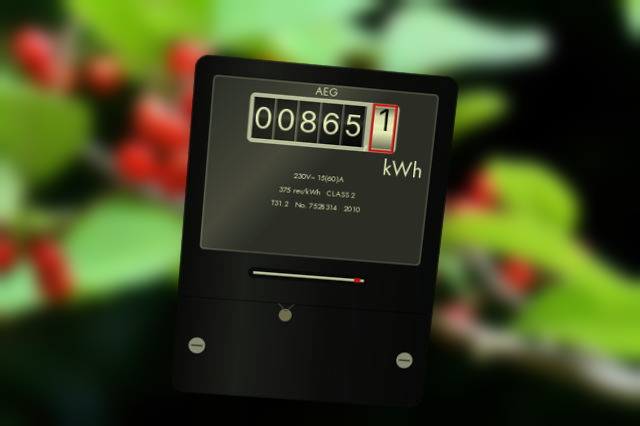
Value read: 865.1kWh
